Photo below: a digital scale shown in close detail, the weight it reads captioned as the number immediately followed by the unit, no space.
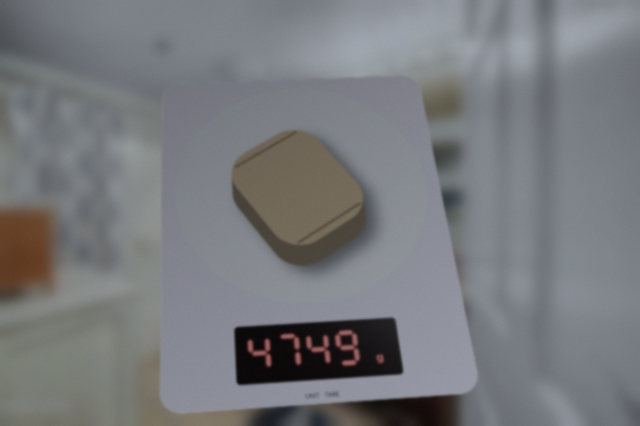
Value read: 4749g
